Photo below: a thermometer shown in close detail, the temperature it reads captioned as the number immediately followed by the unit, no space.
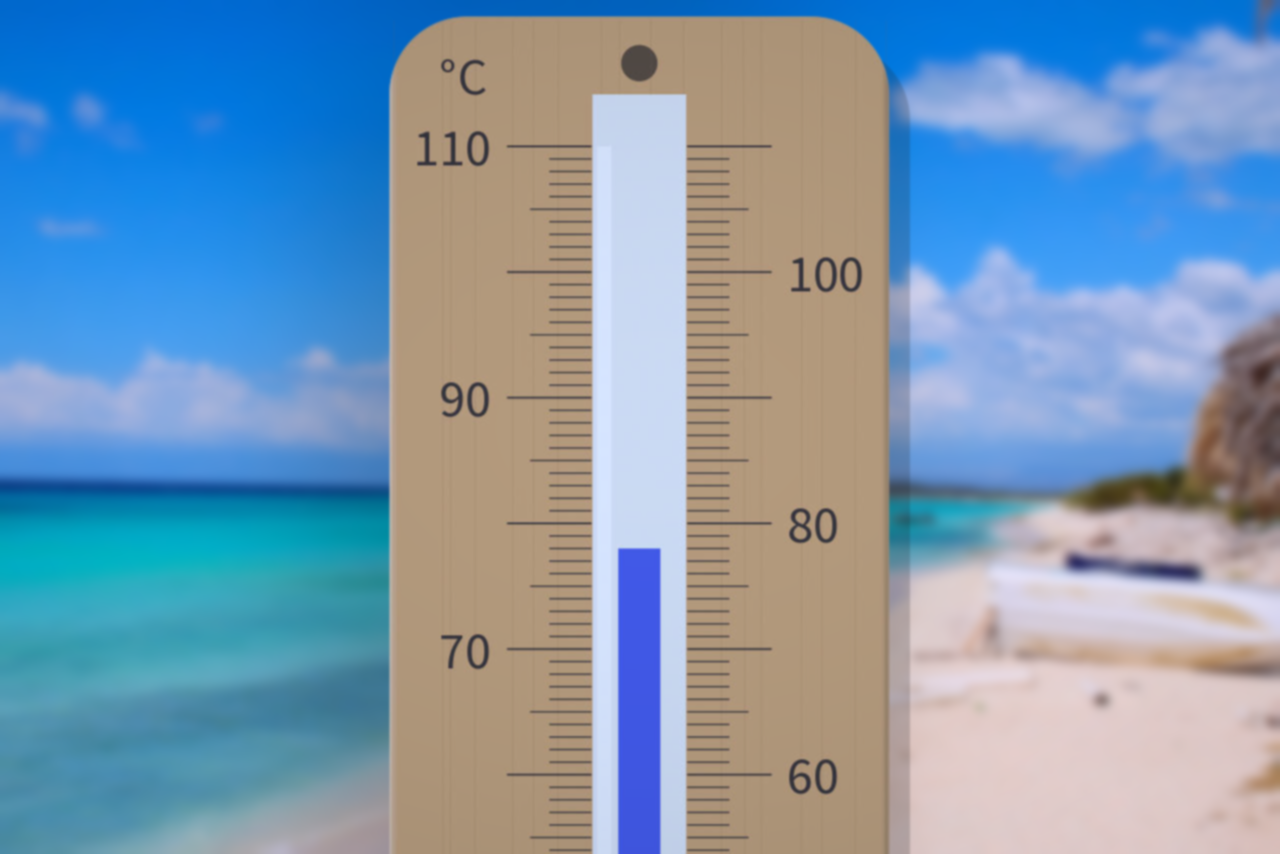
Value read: 78°C
